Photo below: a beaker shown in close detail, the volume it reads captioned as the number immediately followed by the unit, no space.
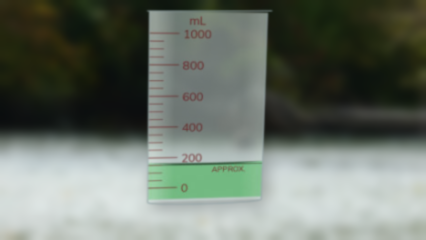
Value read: 150mL
